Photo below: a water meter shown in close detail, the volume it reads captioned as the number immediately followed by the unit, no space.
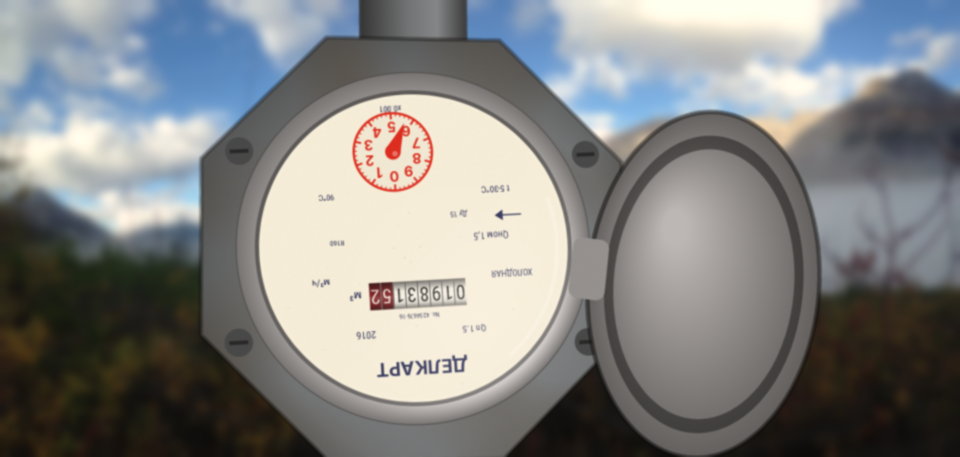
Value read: 19831.525m³
